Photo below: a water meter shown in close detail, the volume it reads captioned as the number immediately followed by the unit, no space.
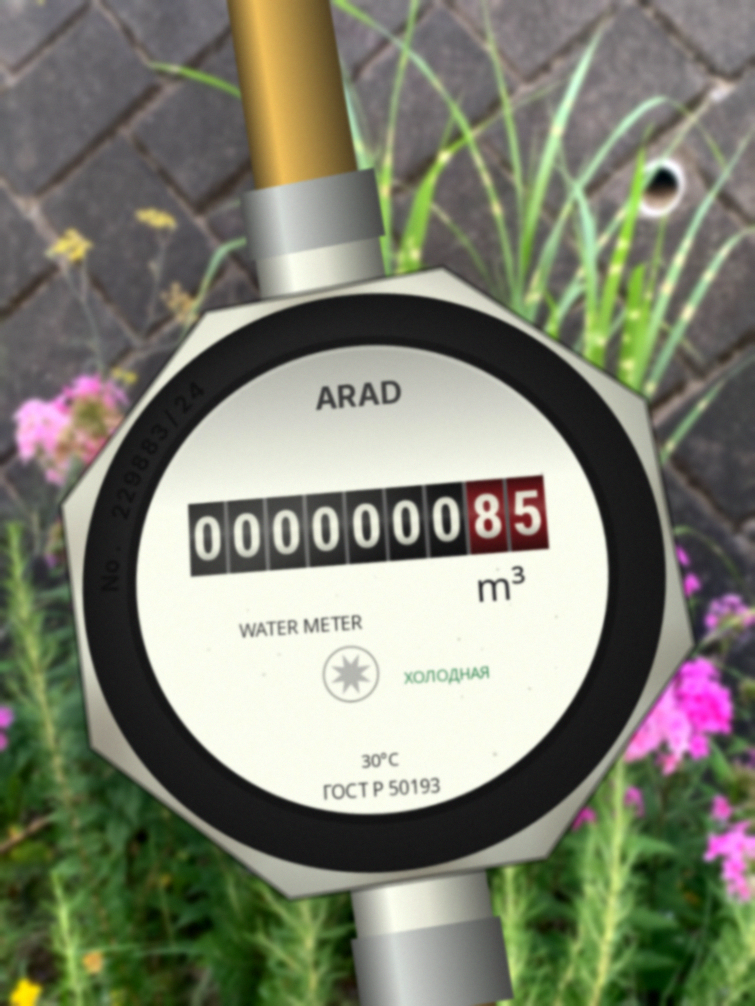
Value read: 0.85m³
